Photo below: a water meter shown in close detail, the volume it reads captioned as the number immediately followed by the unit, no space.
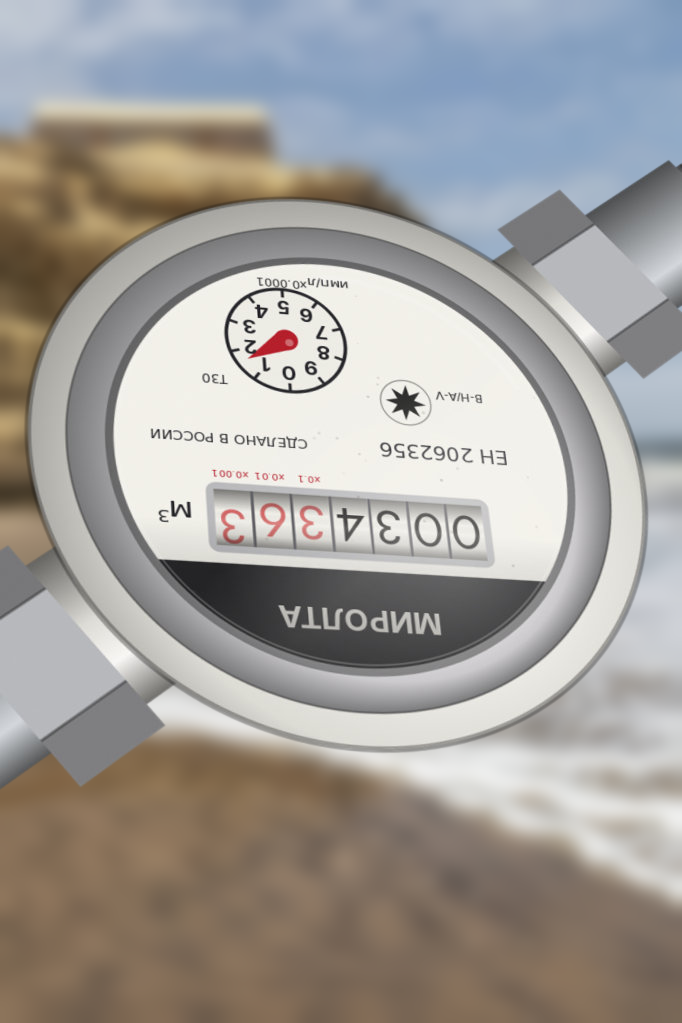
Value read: 34.3631m³
